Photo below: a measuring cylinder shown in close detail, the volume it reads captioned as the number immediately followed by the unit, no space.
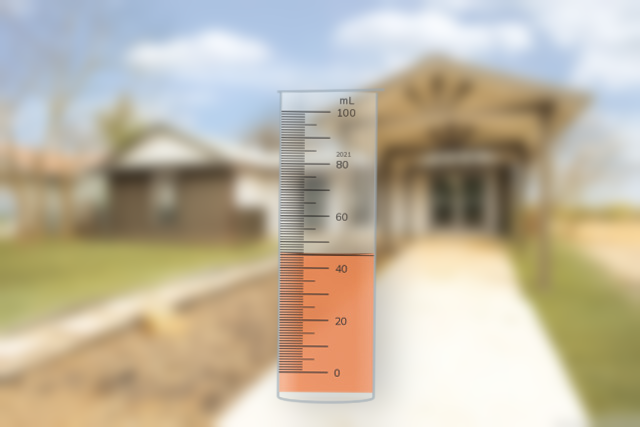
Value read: 45mL
